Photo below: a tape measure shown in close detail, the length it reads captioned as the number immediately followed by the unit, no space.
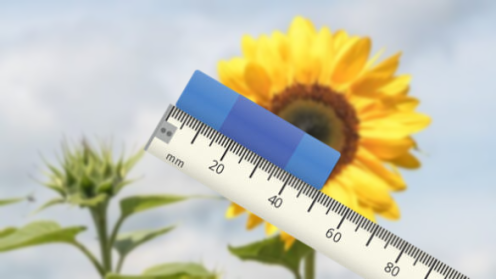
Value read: 50mm
